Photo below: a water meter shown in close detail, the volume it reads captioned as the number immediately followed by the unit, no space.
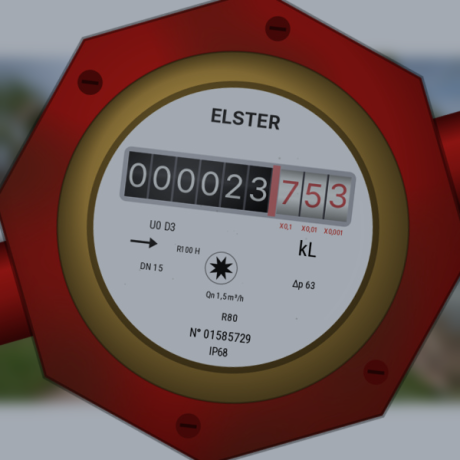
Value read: 23.753kL
